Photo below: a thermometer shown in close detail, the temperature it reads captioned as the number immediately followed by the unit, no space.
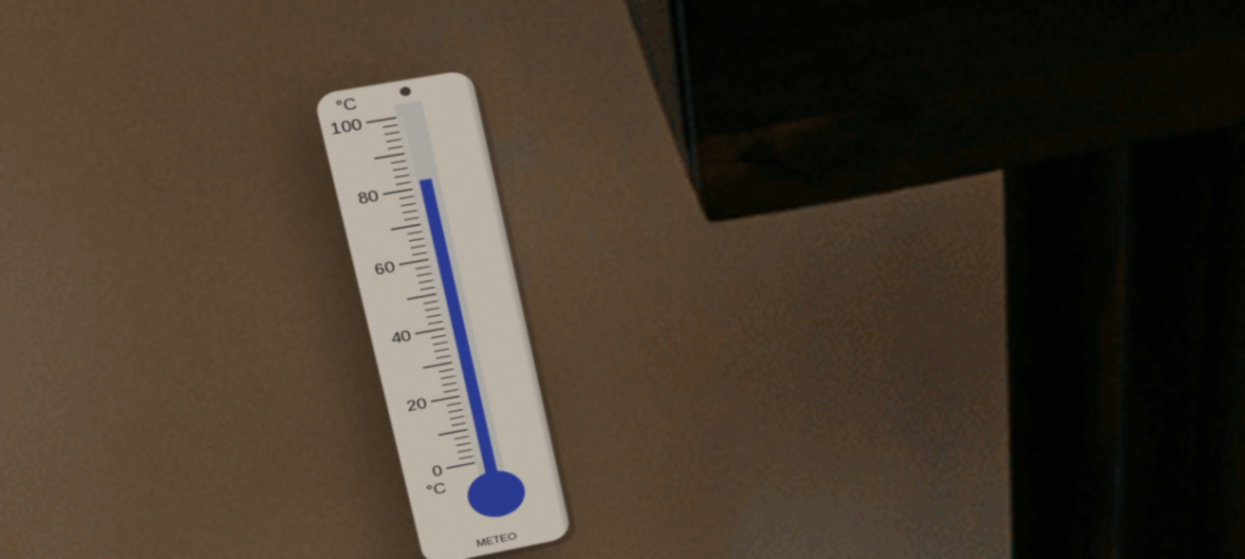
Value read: 82°C
